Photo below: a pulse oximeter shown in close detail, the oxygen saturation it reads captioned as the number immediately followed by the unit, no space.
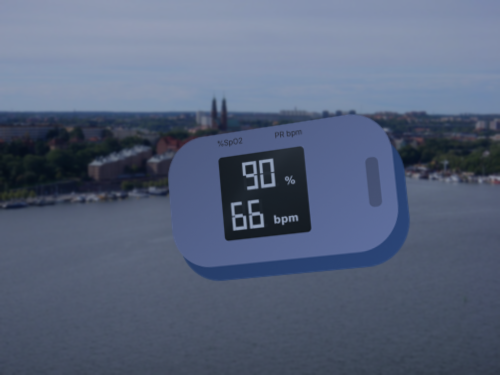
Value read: 90%
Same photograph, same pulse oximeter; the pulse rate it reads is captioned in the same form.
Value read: 66bpm
